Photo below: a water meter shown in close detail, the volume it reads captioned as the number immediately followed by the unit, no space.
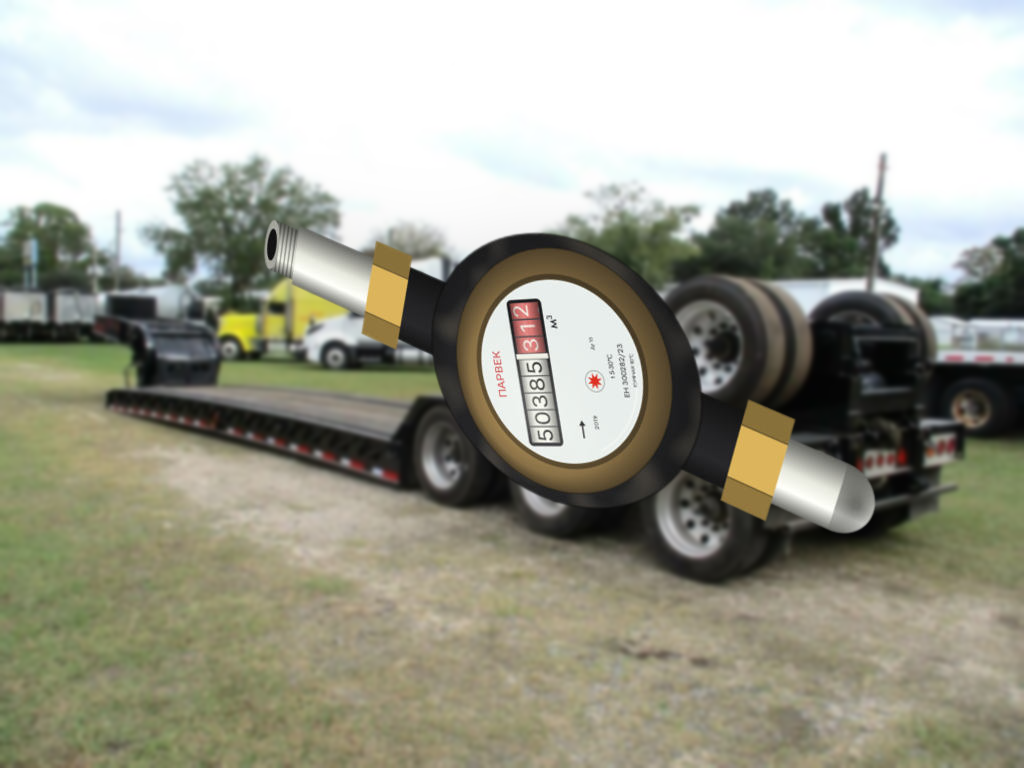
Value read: 50385.312m³
